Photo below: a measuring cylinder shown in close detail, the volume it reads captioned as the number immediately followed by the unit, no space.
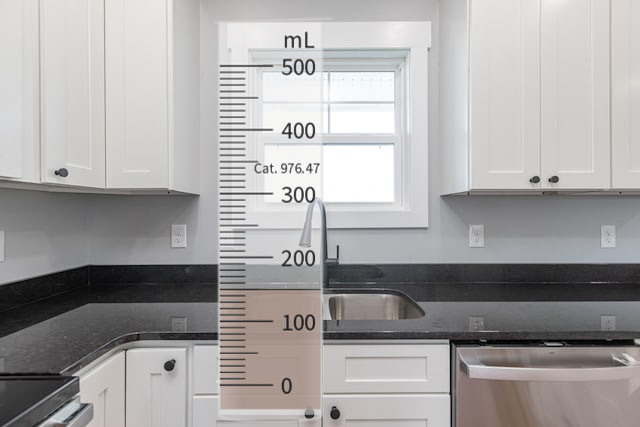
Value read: 150mL
